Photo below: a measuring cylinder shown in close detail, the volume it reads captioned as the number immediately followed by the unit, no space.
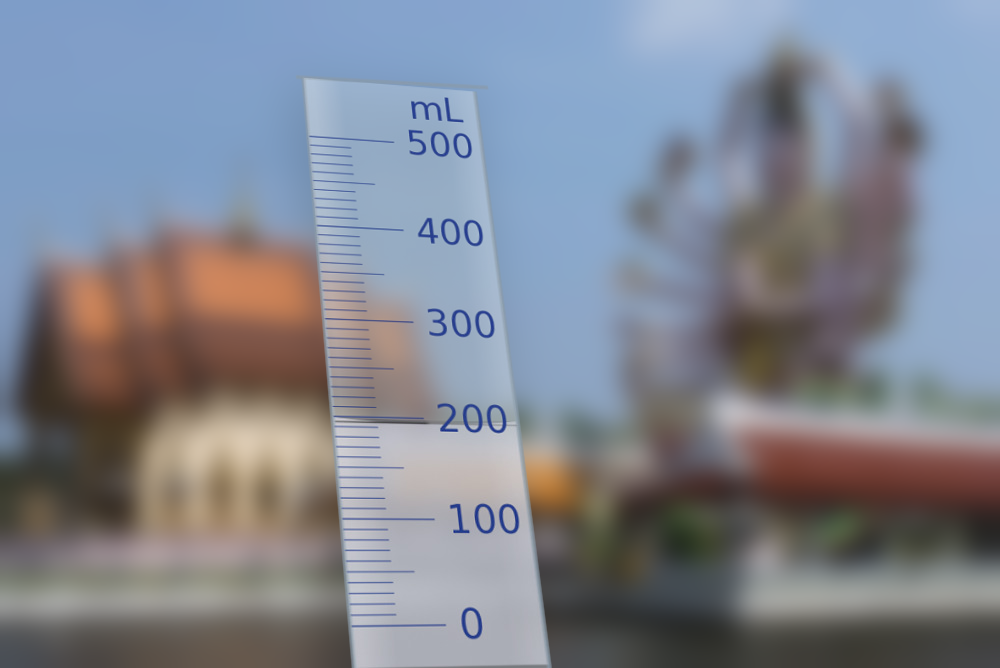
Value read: 195mL
